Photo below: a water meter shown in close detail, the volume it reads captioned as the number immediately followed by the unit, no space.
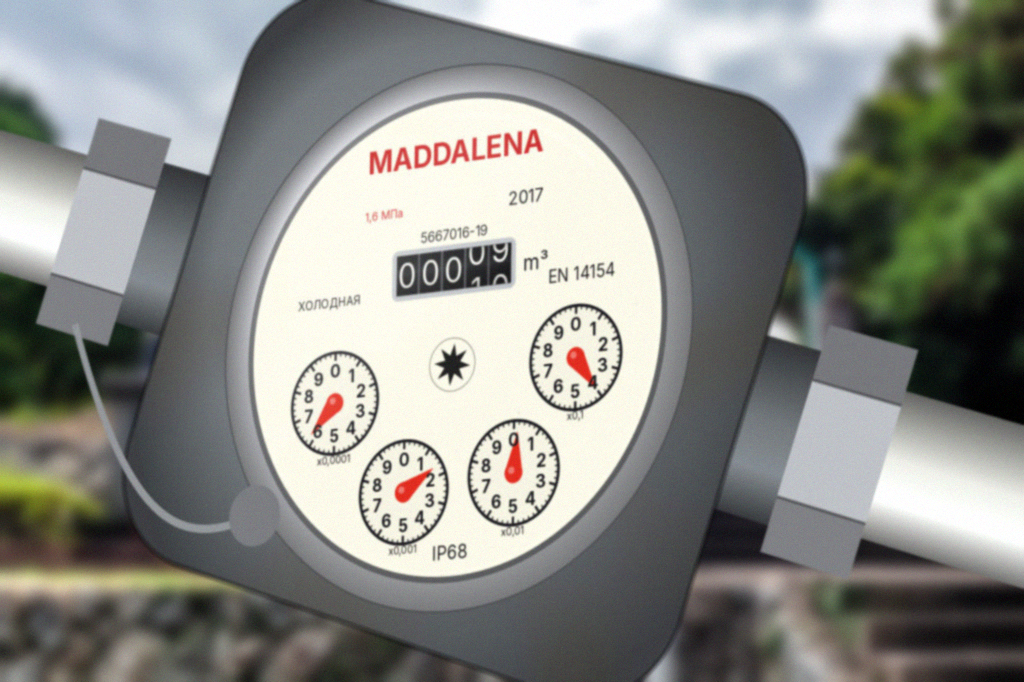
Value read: 9.4016m³
